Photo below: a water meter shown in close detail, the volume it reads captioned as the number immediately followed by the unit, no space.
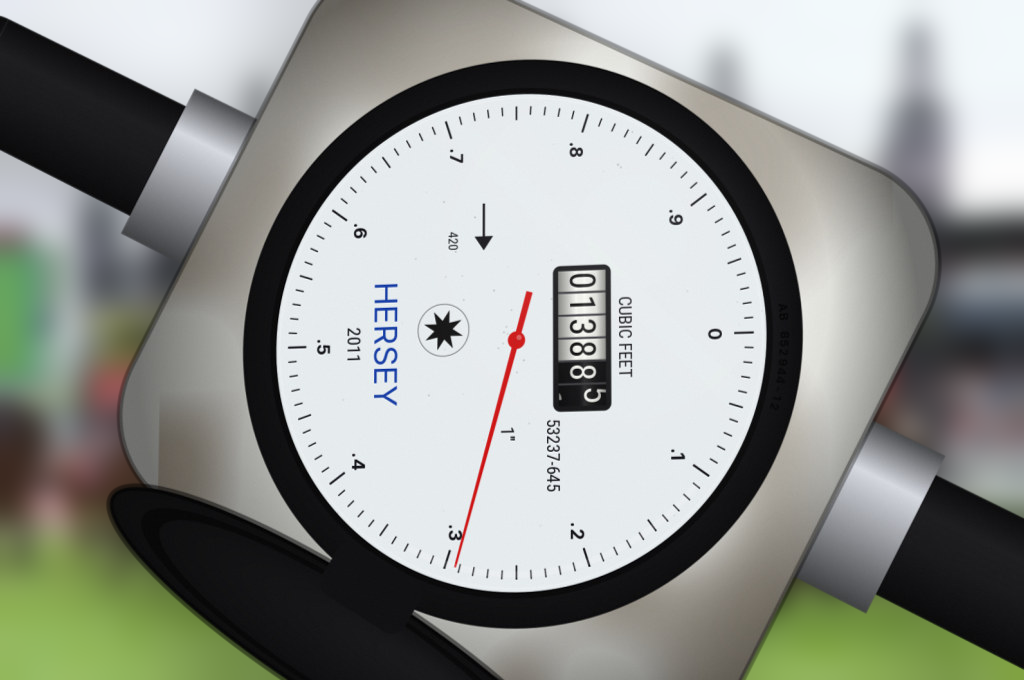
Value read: 13885.29ft³
